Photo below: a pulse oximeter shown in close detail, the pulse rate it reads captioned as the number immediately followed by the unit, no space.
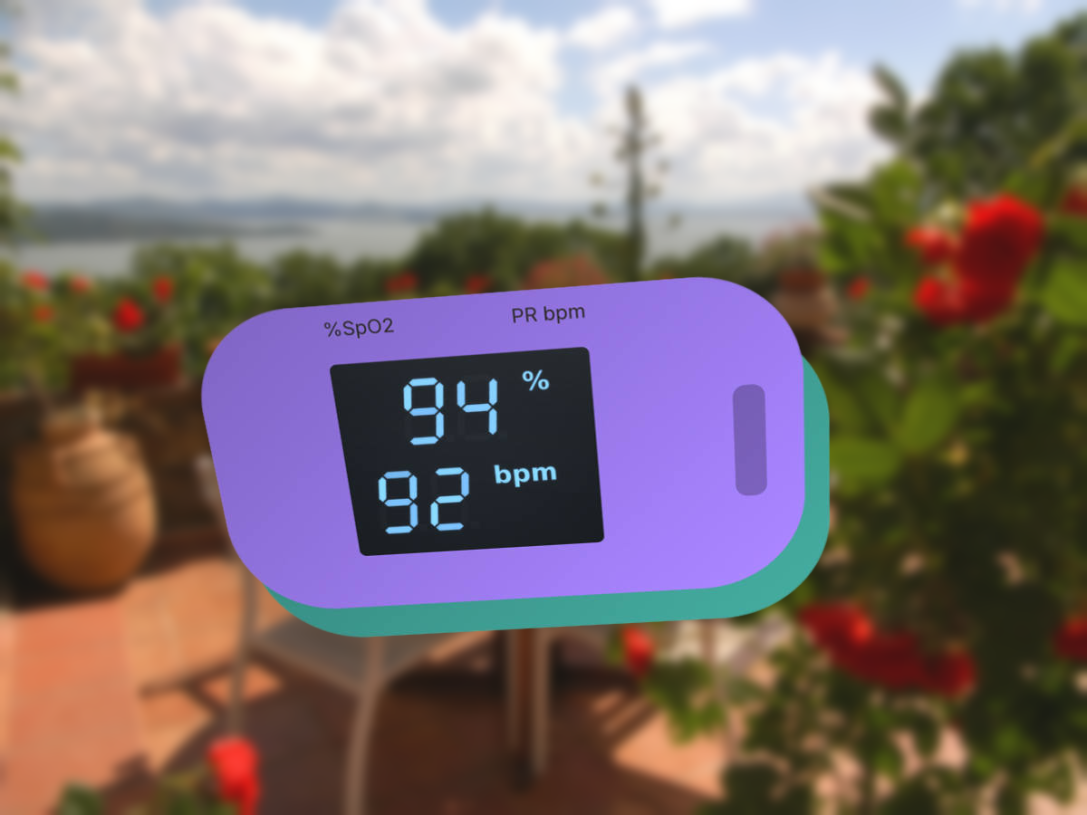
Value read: 92bpm
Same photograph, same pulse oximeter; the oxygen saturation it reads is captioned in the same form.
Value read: 94%
